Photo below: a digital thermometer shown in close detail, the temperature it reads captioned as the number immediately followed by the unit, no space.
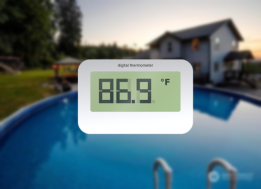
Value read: 86.9°F
